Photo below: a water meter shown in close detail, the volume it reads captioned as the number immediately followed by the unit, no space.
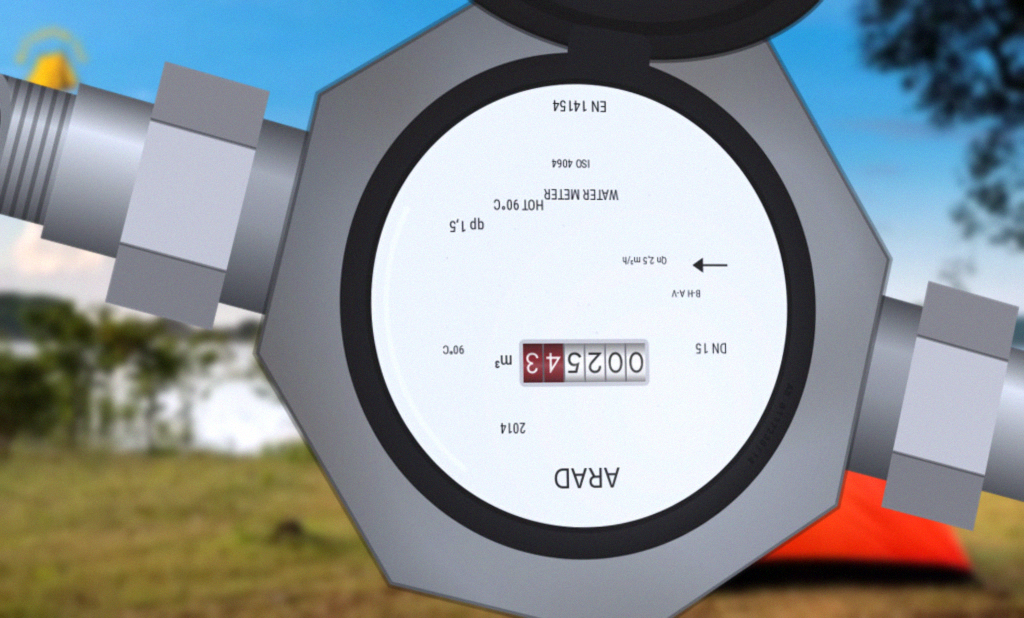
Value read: 25.43m³
